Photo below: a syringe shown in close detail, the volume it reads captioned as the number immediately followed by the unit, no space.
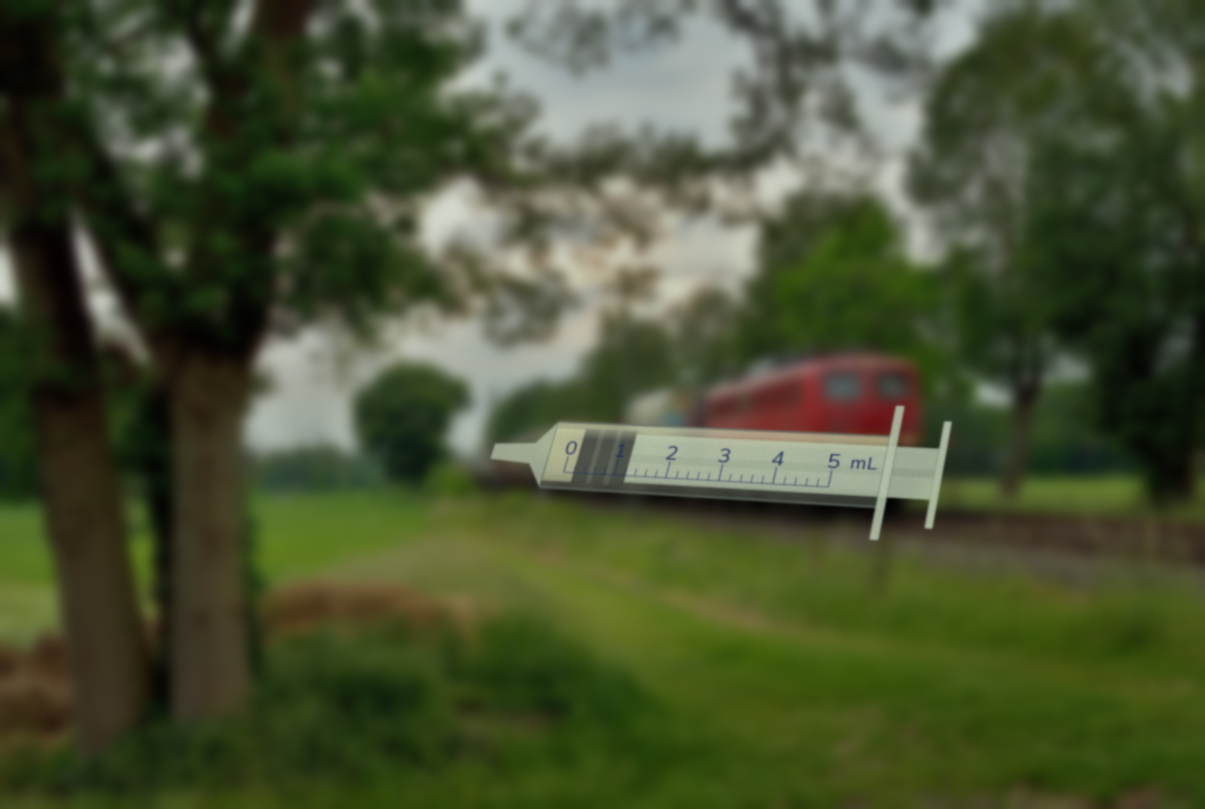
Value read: 0.2mL
